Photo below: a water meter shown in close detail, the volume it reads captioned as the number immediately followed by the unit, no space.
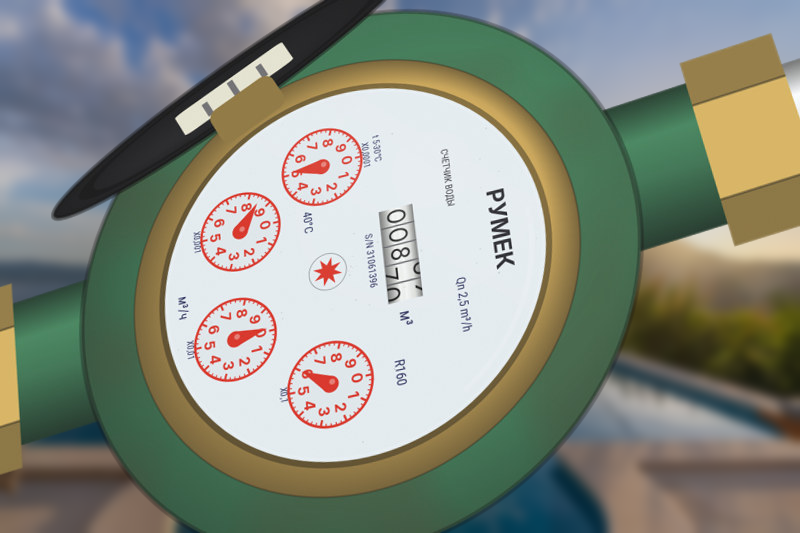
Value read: 869.5985m³
